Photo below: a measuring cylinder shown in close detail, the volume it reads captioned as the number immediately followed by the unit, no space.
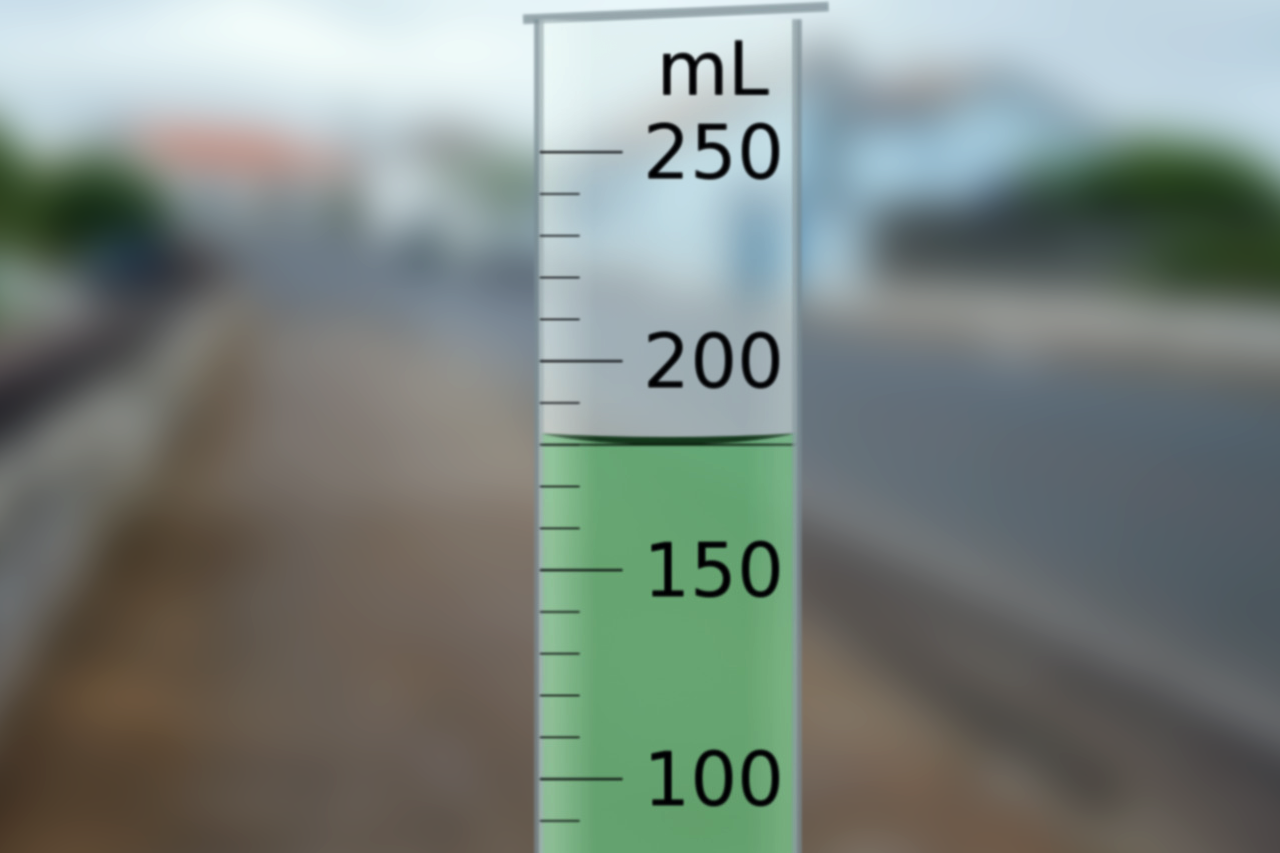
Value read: 180mL
